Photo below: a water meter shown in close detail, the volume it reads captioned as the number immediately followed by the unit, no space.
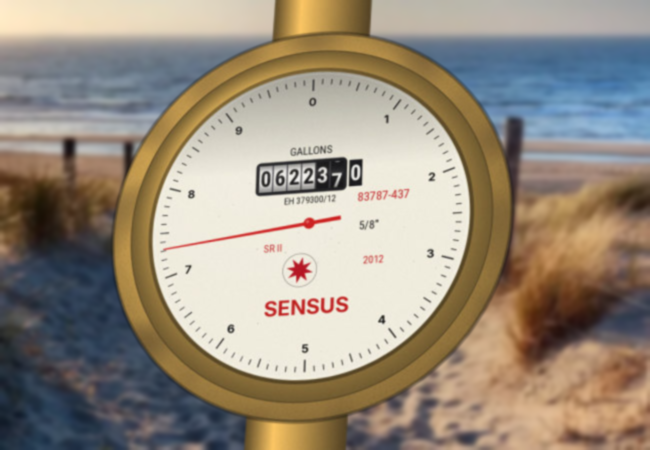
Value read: 622367.3gal
